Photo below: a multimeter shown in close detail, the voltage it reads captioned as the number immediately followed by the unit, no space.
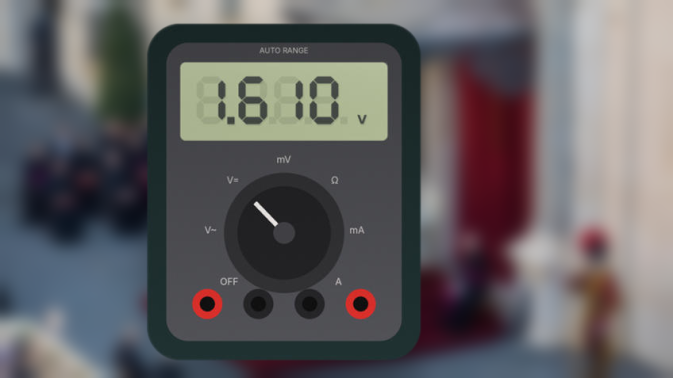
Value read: 1.610V
